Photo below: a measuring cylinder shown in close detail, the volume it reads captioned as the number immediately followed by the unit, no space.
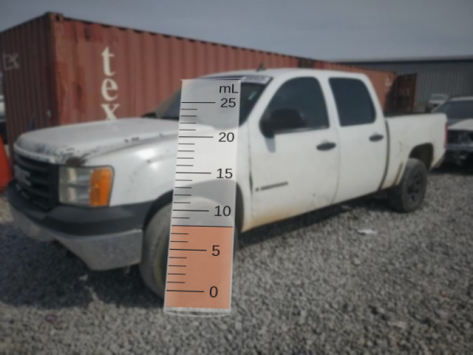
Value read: 8mL
